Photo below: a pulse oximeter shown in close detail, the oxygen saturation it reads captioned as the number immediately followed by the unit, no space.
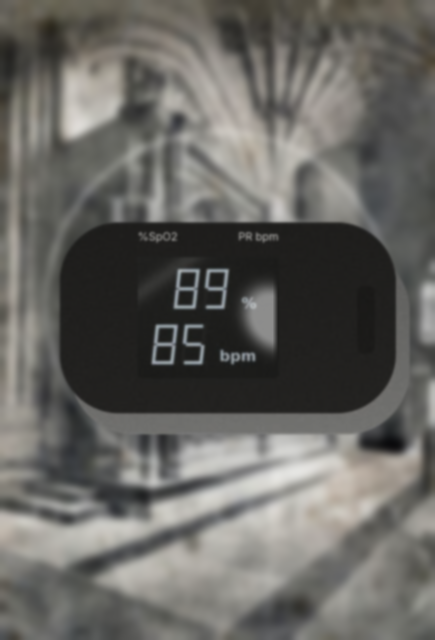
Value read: 89%
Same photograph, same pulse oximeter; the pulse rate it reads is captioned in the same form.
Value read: 85bpm
